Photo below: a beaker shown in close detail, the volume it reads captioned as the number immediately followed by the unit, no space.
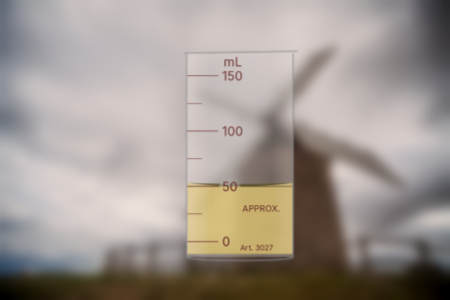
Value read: 50mL
